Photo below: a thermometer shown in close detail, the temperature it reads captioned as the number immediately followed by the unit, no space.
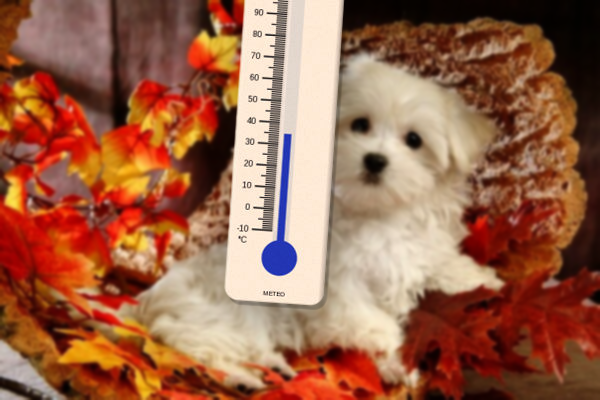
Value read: 35°C
